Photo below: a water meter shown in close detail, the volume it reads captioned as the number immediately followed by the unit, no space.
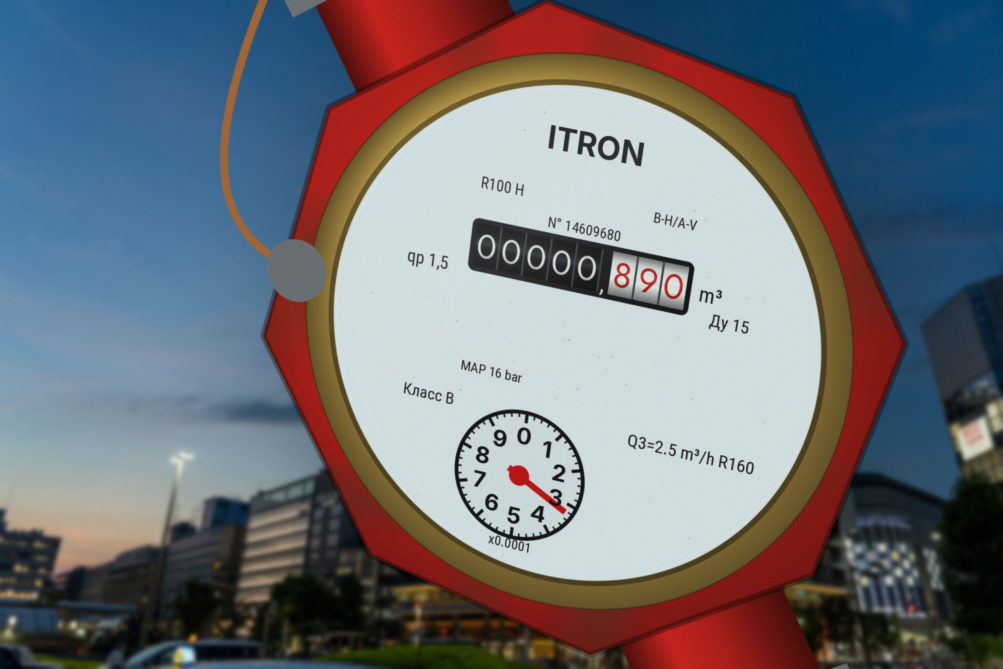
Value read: 0.8903m³
